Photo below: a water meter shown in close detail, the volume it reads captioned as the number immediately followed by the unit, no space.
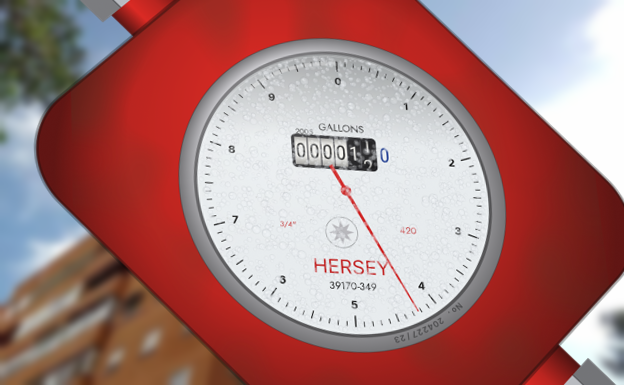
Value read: 114.2gal
